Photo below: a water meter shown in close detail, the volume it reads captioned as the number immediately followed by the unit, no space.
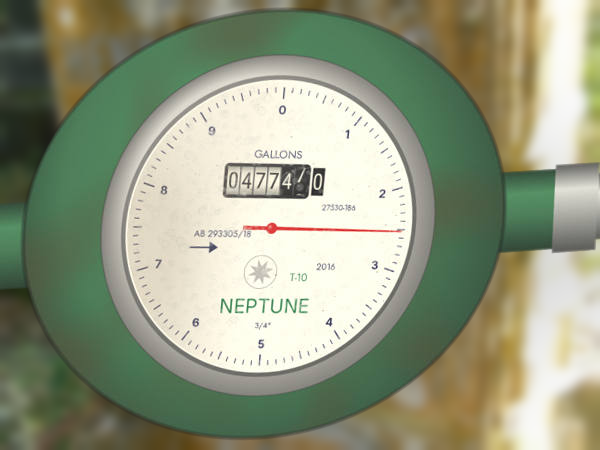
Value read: 477472.5gal
